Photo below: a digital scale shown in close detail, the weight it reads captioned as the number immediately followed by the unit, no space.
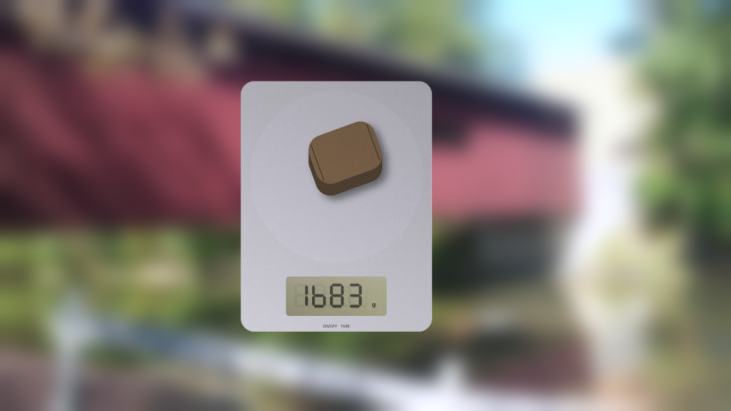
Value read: 1683g
